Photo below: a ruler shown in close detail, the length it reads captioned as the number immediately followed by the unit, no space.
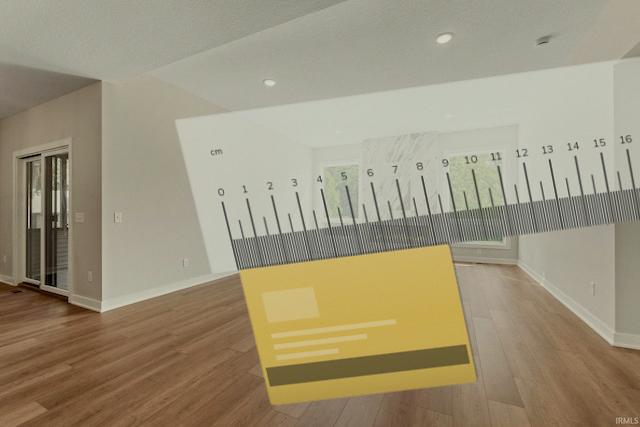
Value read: 8.5cm
